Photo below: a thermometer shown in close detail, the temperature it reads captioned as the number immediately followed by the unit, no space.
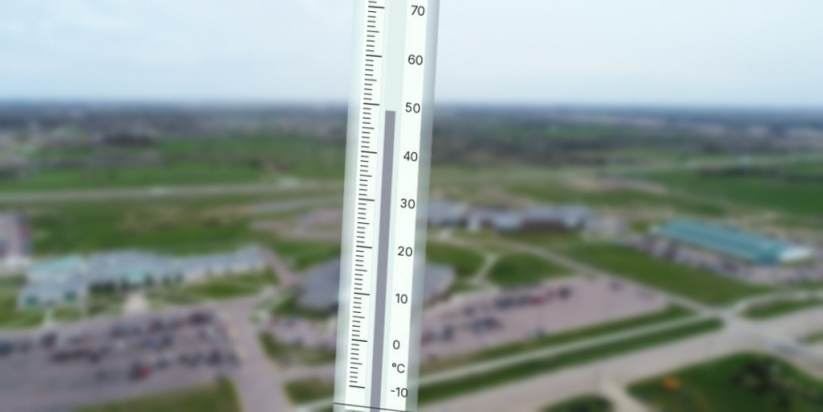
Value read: 49°C
